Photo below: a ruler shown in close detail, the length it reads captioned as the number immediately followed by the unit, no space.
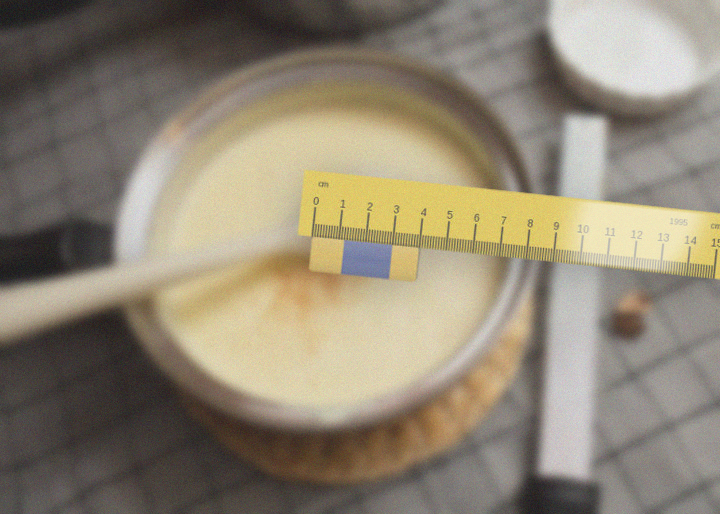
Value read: 4cm
